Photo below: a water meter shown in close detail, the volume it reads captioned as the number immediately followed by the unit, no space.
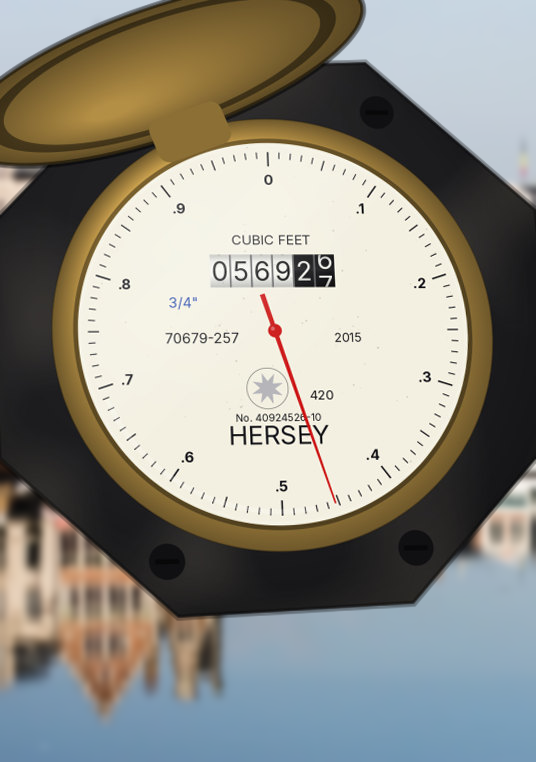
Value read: 56926.45ft³
